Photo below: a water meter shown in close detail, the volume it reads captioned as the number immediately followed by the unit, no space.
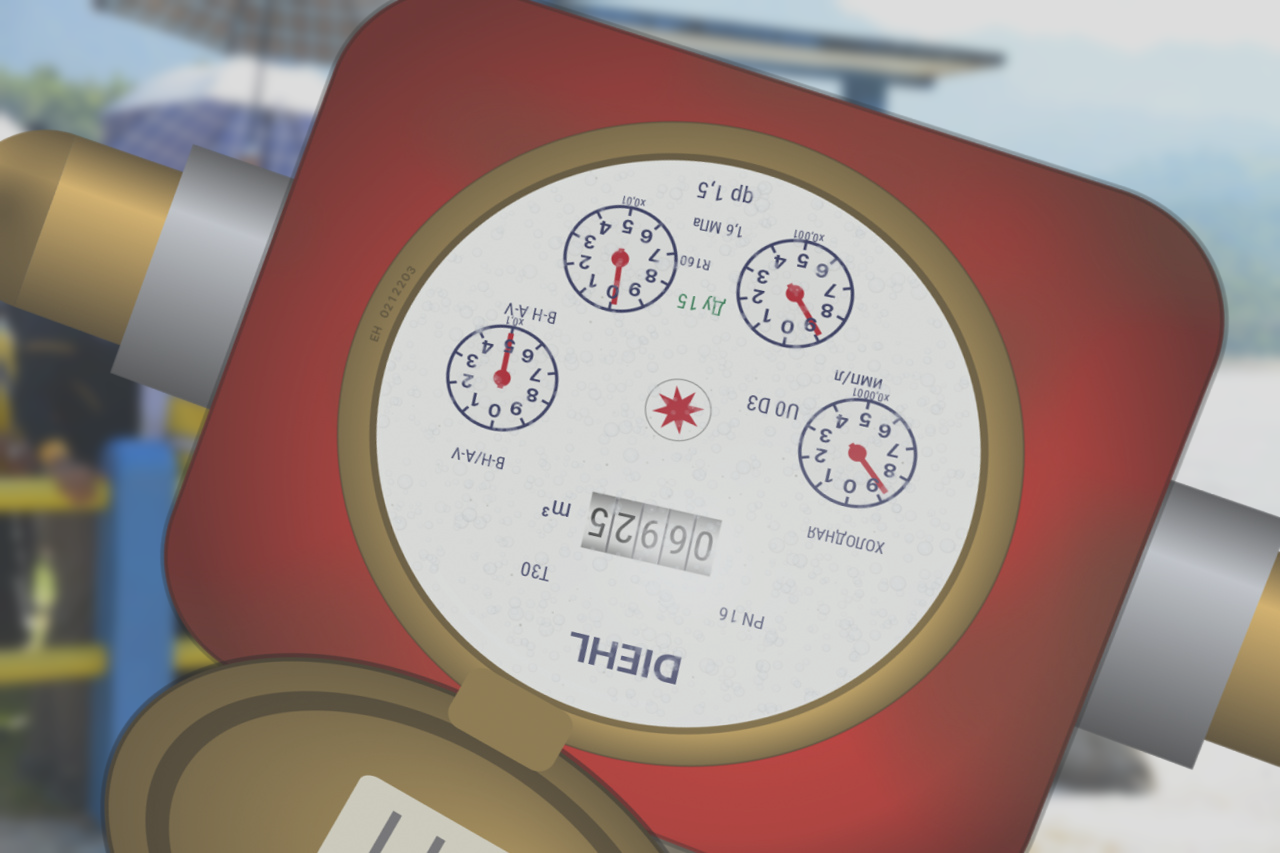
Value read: 6925.4988m³
